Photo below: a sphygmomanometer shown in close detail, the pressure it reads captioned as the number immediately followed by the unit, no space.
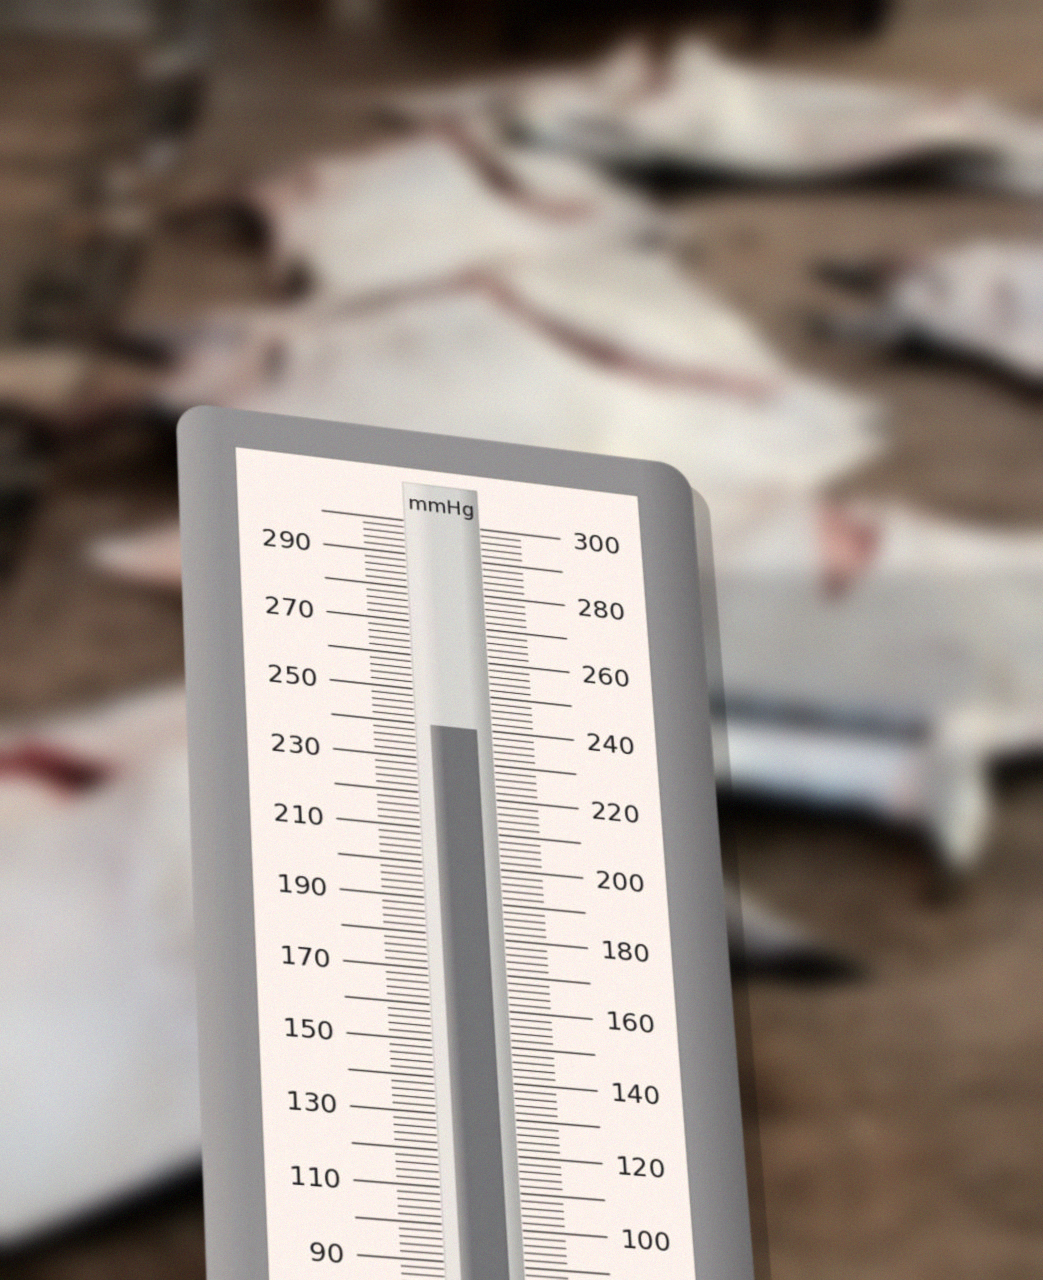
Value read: 240mmHg
